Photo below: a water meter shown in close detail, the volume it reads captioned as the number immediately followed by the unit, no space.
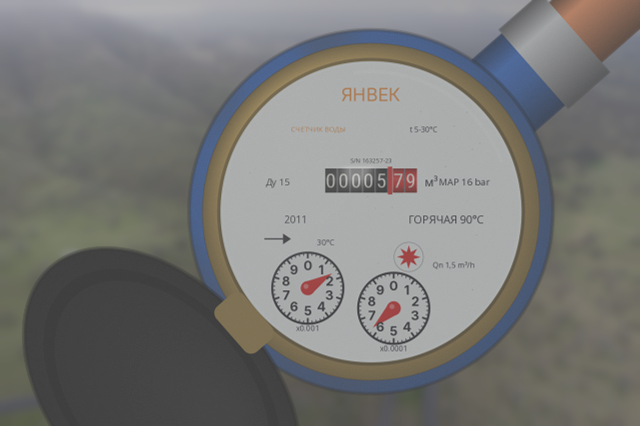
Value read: 5.7916m³
